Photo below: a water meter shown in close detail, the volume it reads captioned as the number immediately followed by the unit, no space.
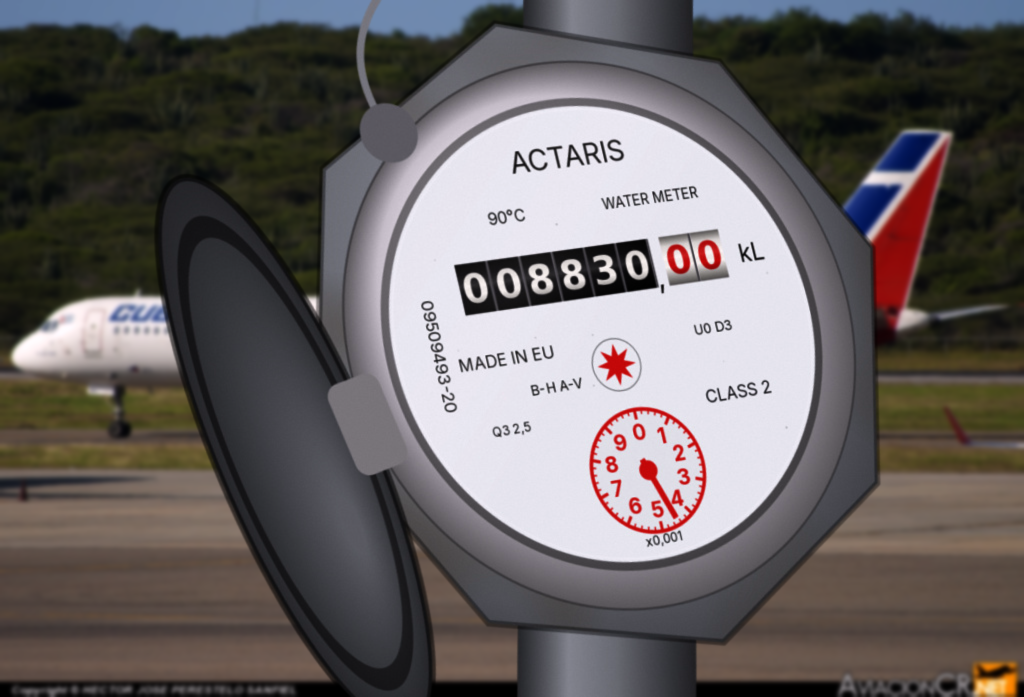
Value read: 8830.004kL
